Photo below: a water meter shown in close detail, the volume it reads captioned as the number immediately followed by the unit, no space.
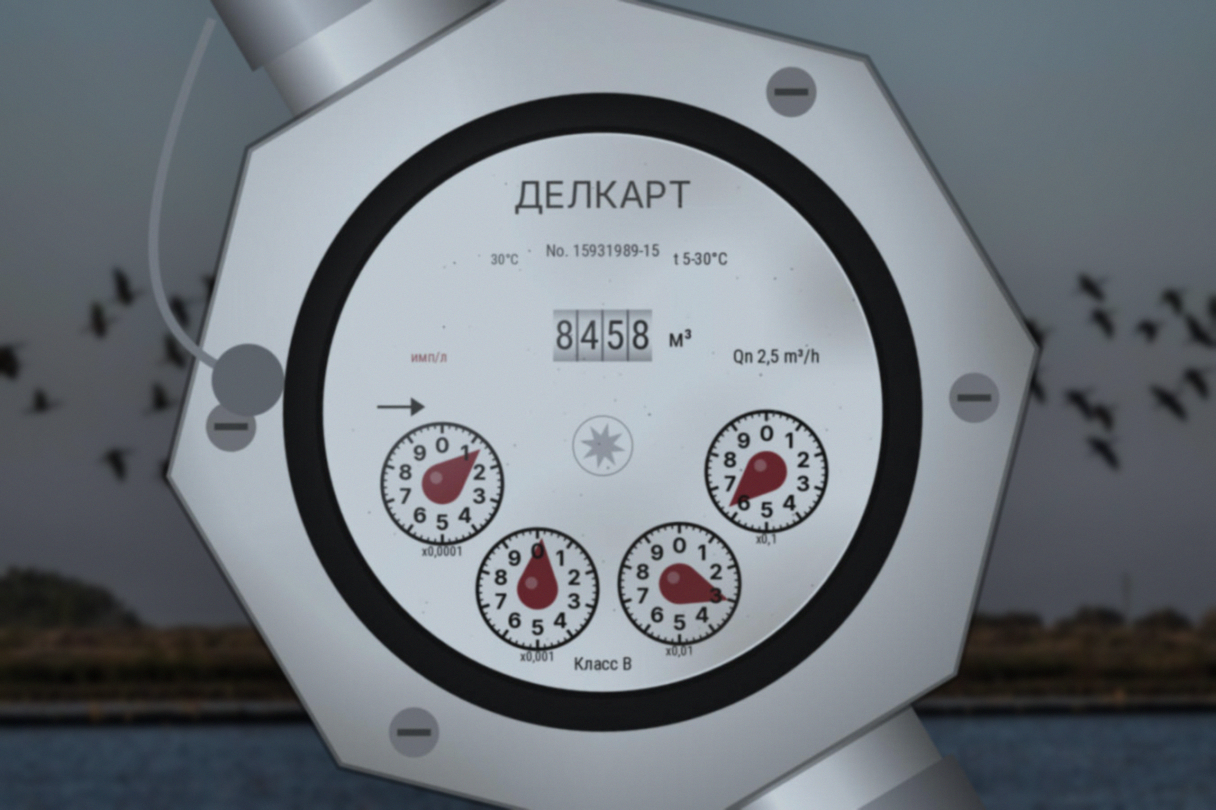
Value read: 8458.6301m³
